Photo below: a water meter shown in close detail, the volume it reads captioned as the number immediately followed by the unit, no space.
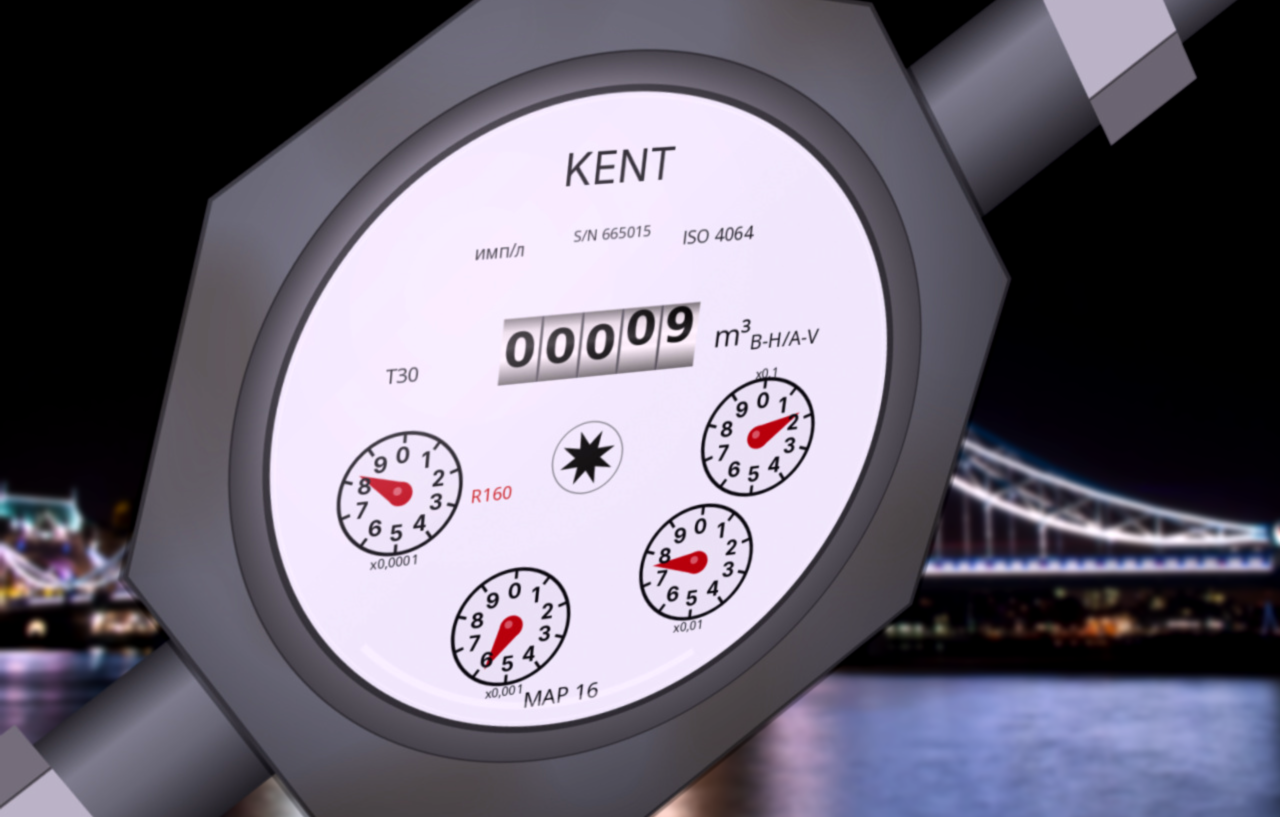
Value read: 9.1758m³
